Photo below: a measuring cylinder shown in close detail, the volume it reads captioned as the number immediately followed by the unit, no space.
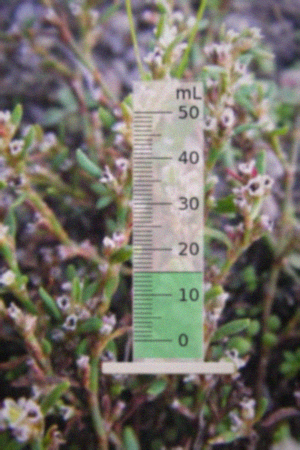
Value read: 15mL
